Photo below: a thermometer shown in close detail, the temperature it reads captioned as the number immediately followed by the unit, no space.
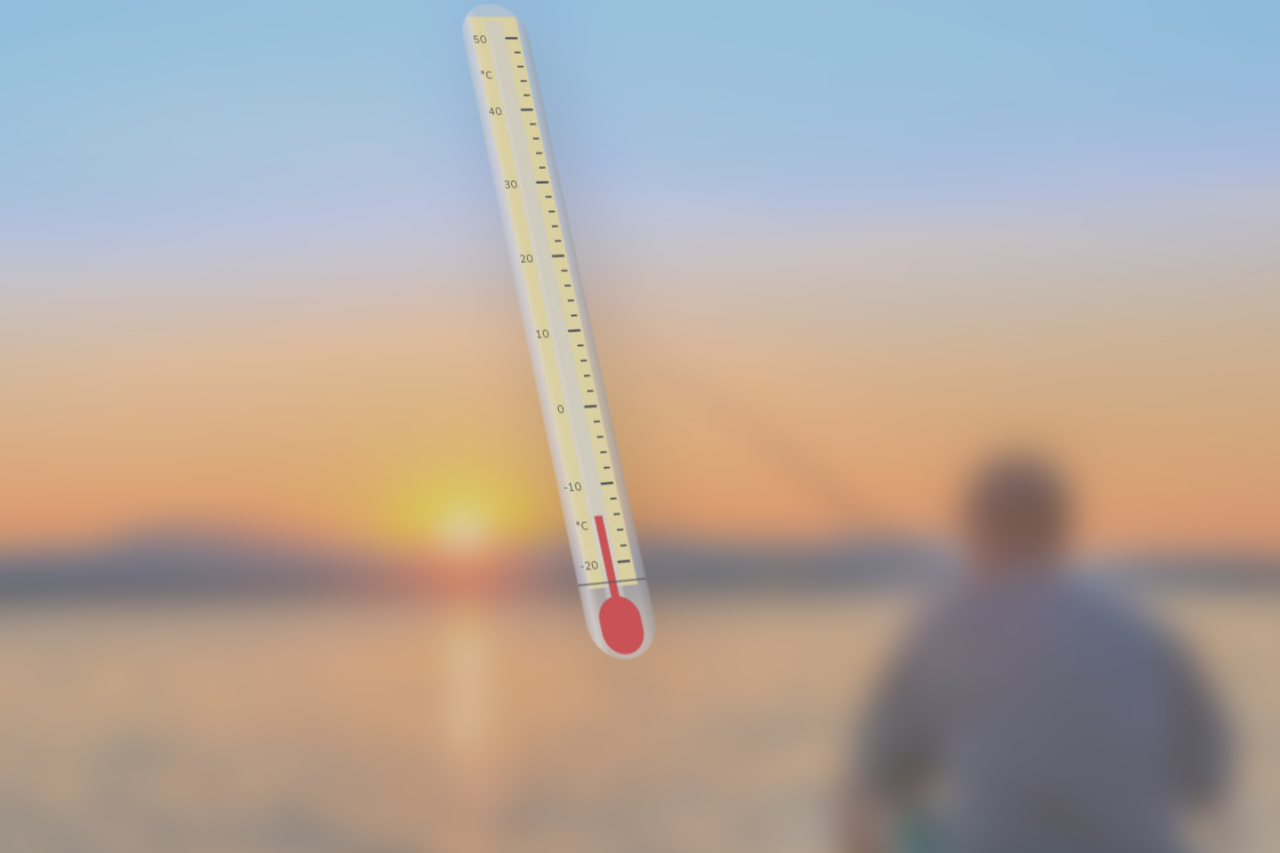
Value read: -14°C
